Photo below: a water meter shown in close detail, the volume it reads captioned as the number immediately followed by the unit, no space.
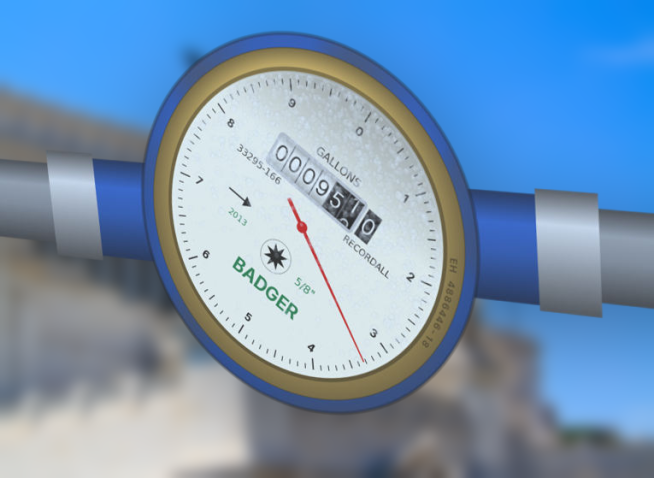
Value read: 9513.3gal
